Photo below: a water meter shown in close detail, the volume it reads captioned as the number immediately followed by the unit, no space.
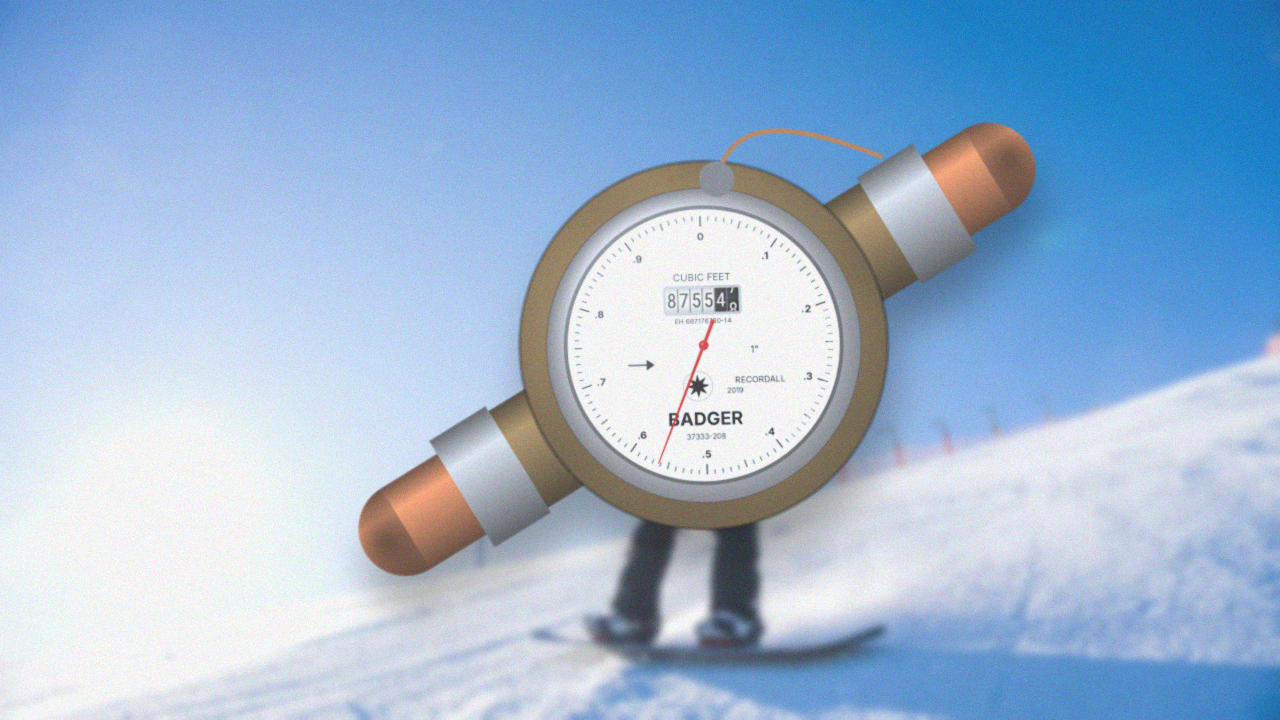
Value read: 875547.56ft³
